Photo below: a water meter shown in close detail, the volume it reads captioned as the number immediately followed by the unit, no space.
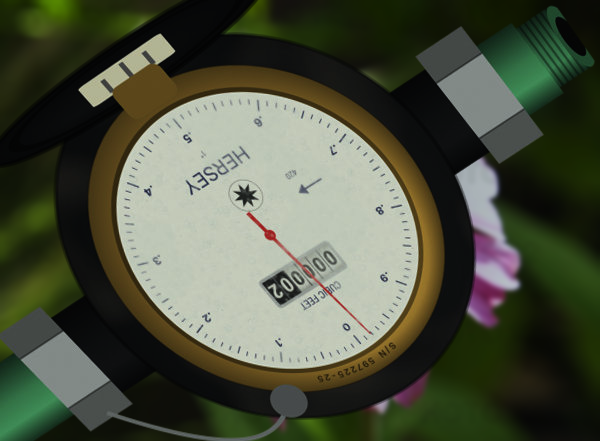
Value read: 1.98ft³
